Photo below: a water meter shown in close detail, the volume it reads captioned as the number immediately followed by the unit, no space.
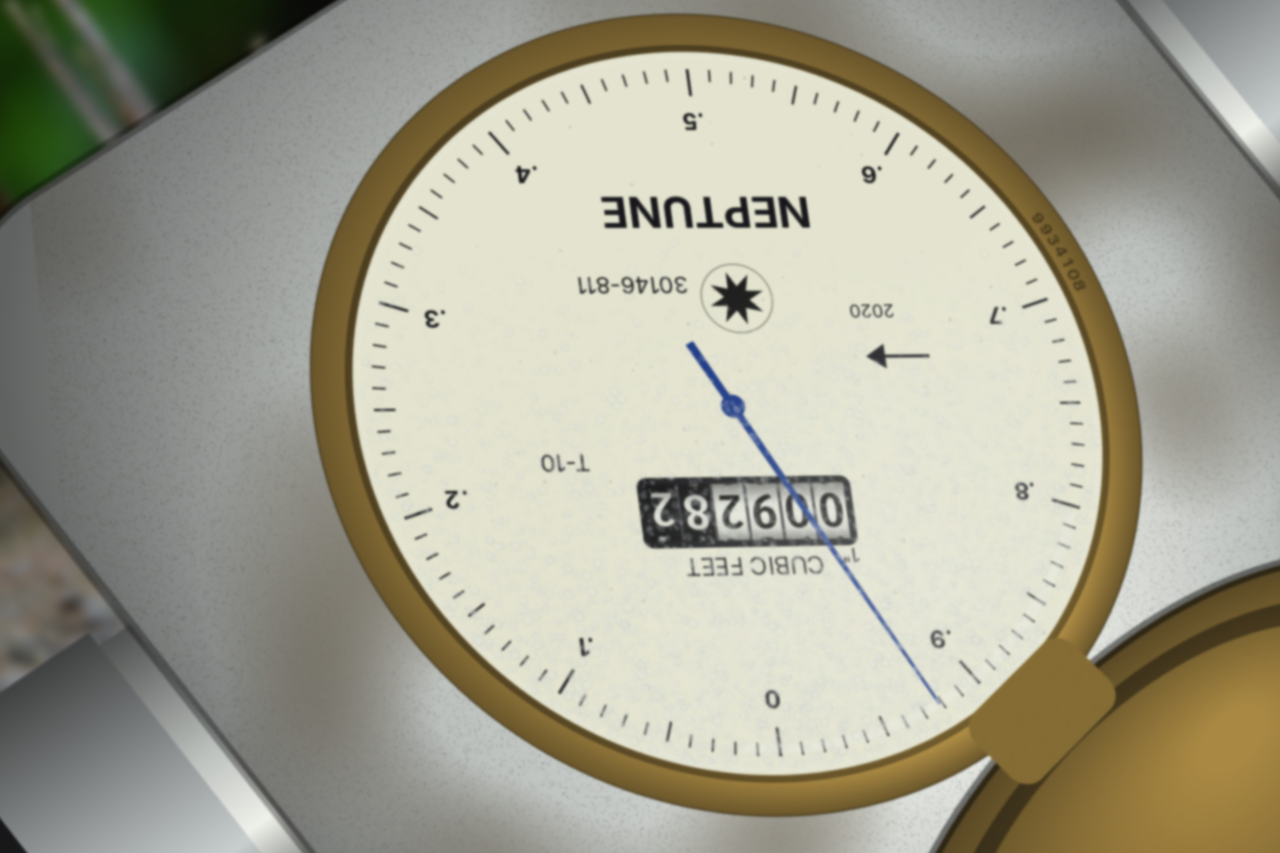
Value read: 9281.92ft³
